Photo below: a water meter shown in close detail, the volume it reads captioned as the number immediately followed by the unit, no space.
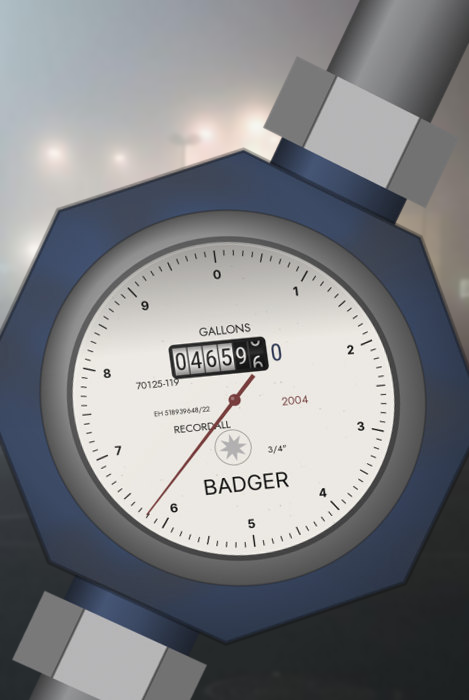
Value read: 465956.2gal
